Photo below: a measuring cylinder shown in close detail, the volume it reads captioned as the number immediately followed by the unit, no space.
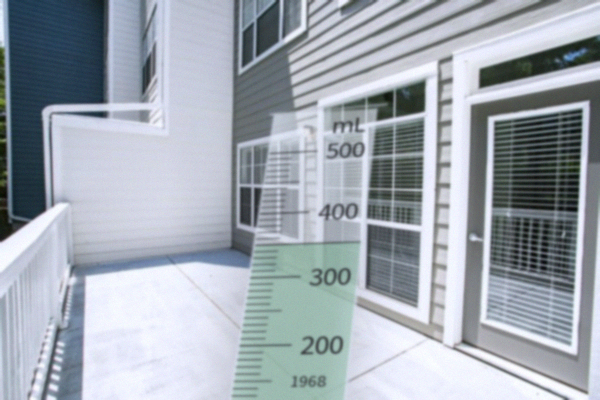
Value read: 350mL
